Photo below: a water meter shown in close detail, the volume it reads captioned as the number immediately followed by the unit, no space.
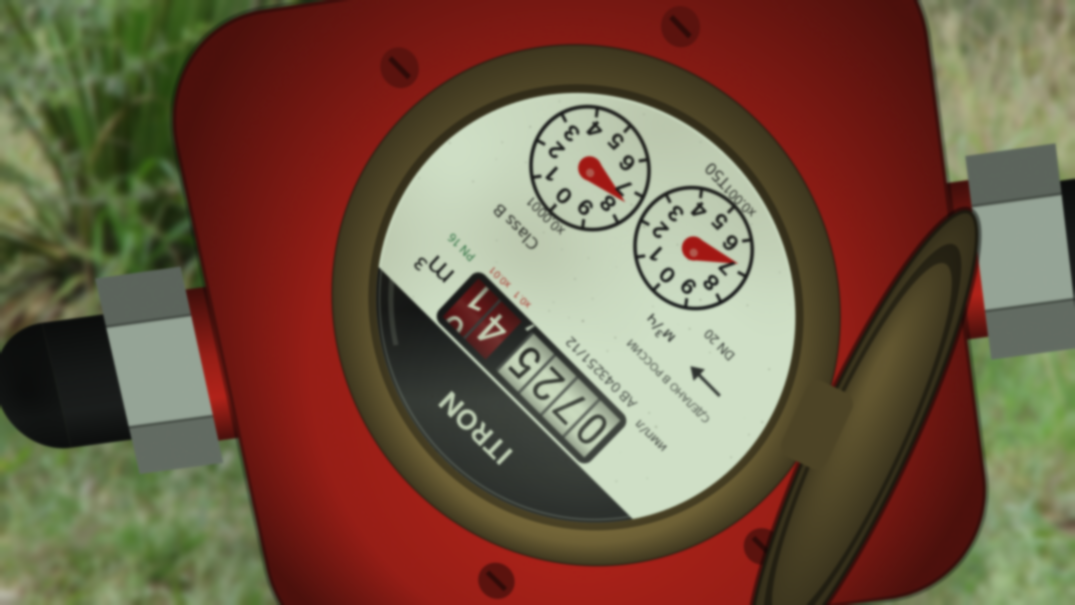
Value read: 725.4067m³
